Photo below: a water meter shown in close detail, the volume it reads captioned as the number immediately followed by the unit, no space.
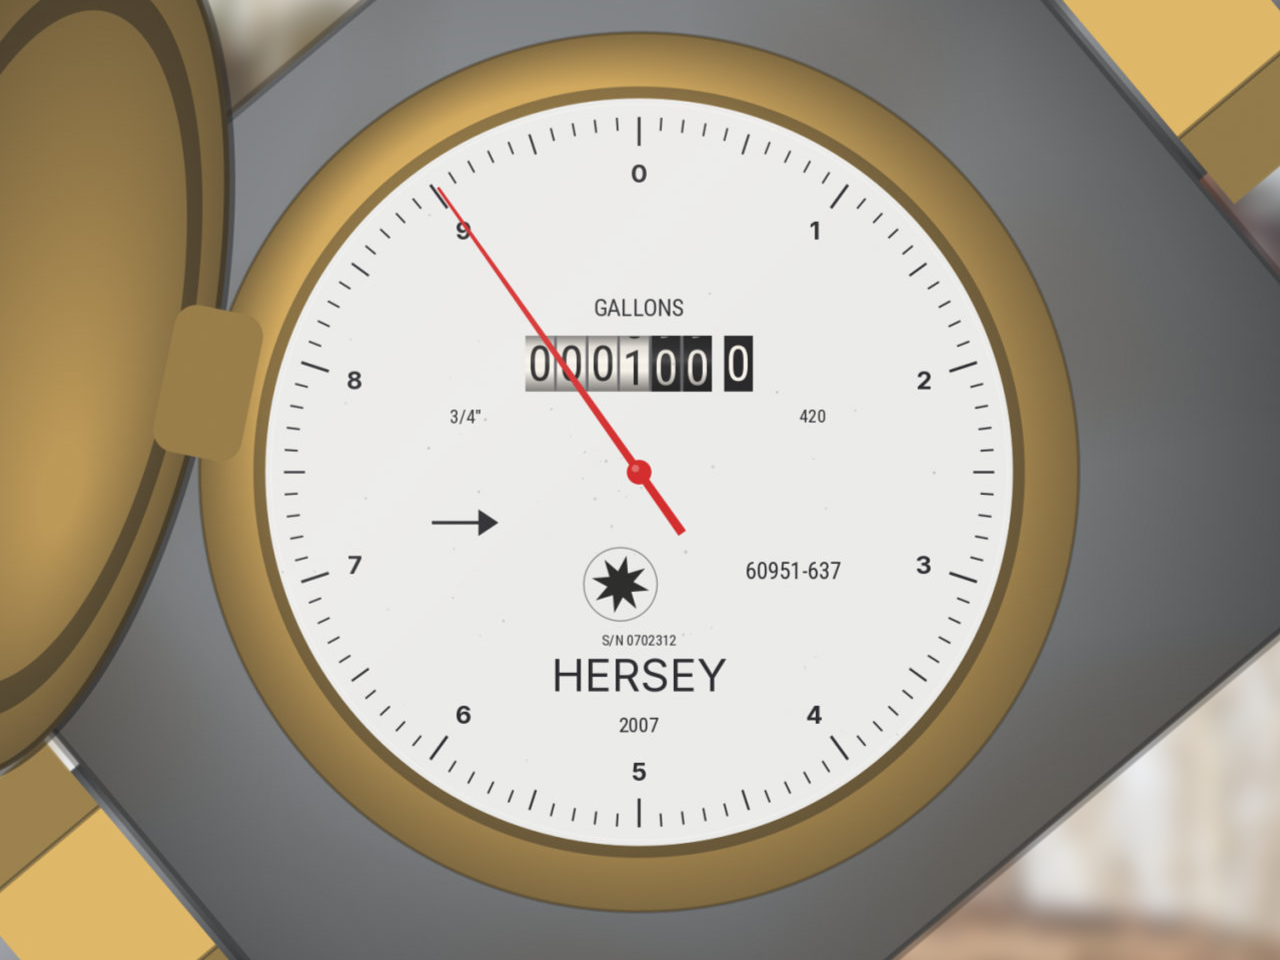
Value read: 999.0gal
